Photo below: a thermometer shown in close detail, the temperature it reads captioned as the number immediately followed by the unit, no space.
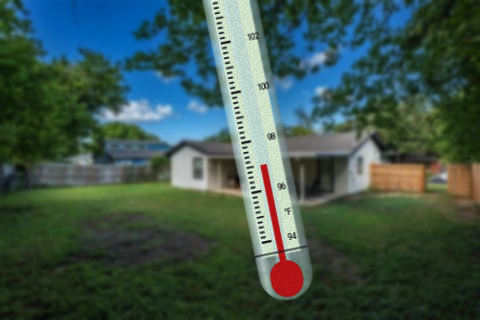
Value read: 97°F
